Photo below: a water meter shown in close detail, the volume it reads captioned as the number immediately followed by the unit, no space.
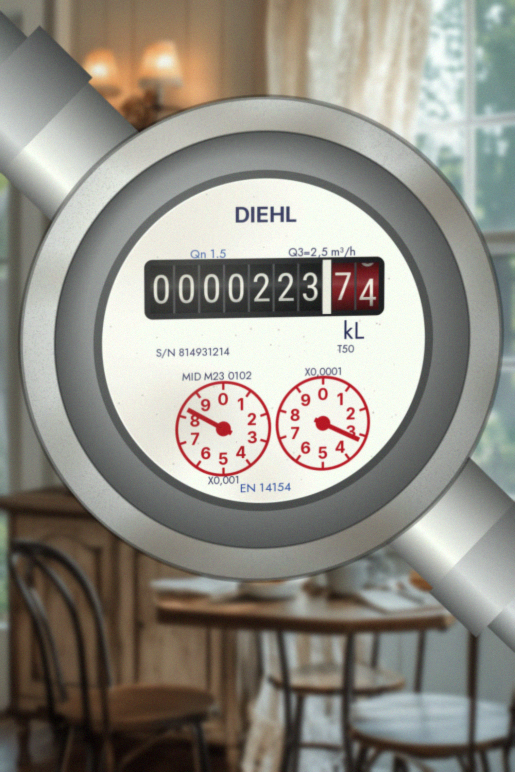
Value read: 223.7383kL
